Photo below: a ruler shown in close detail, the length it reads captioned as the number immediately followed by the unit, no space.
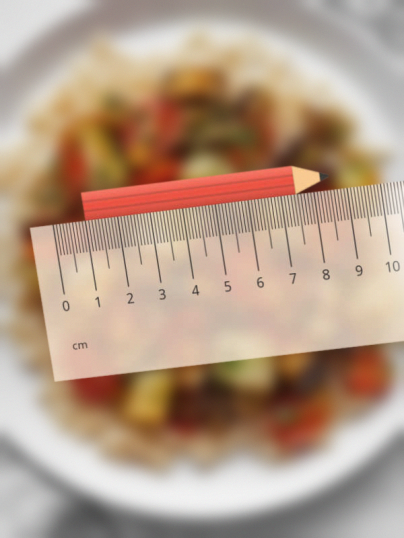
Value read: 7.5cm
